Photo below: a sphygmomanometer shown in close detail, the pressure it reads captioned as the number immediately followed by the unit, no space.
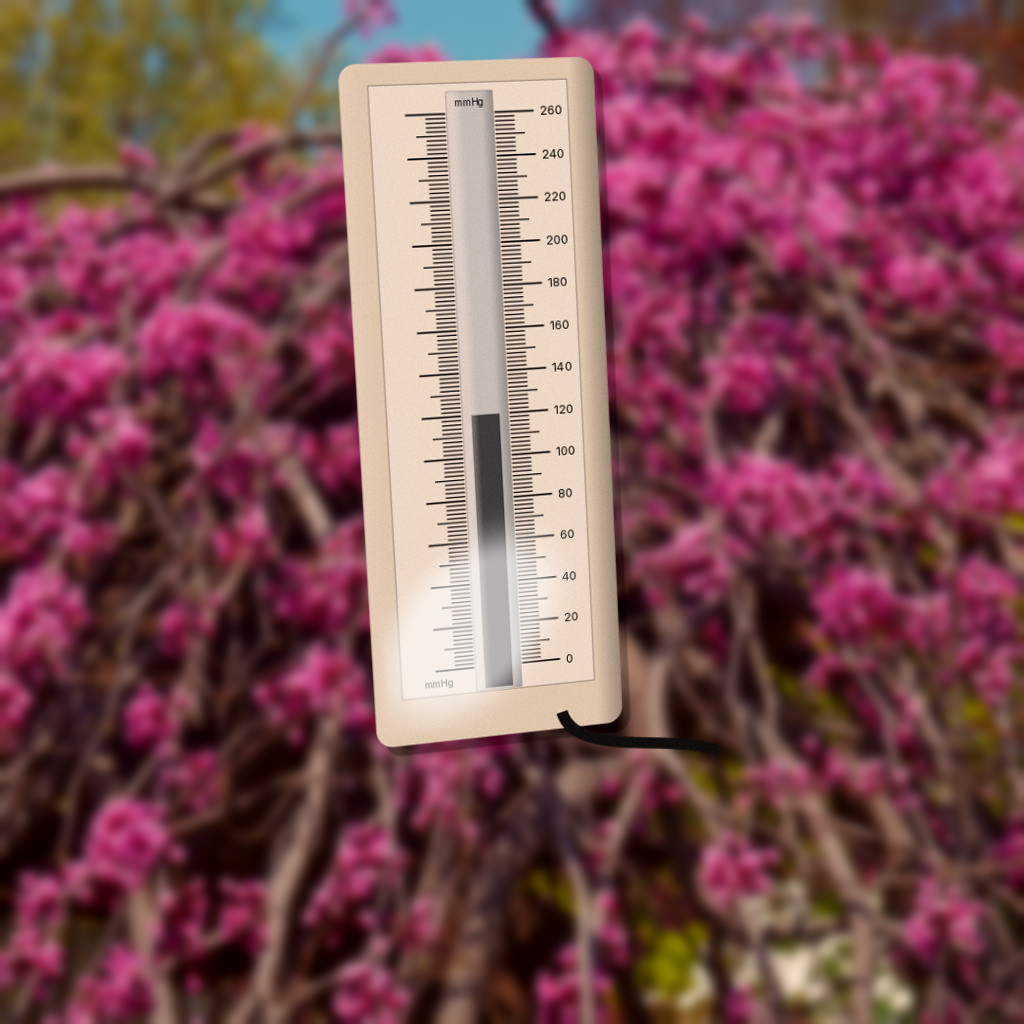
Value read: 120mmHg
